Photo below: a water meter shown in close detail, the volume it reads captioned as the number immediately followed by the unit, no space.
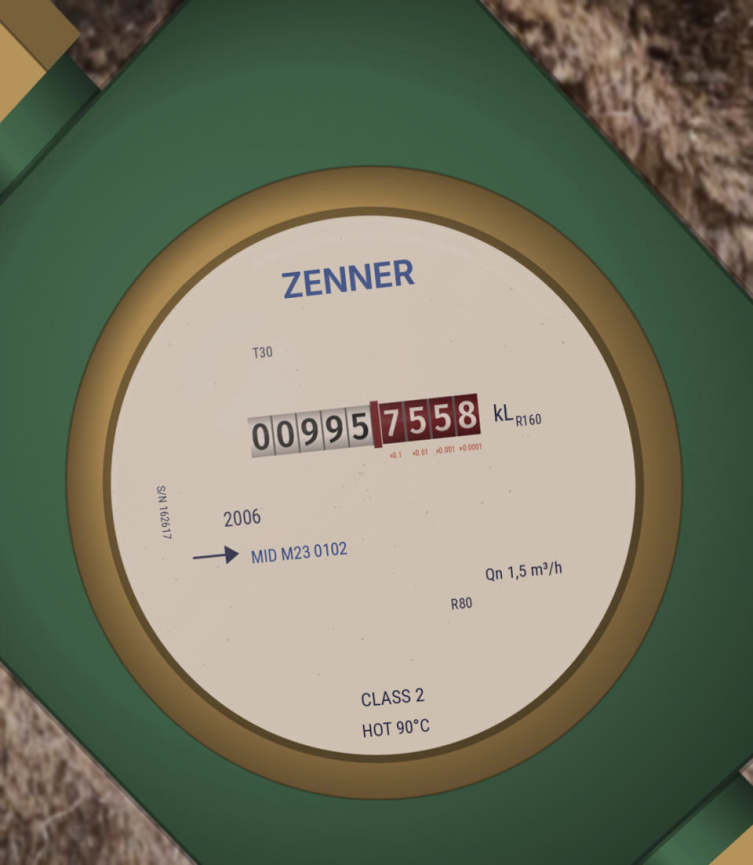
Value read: 995.7558kL
